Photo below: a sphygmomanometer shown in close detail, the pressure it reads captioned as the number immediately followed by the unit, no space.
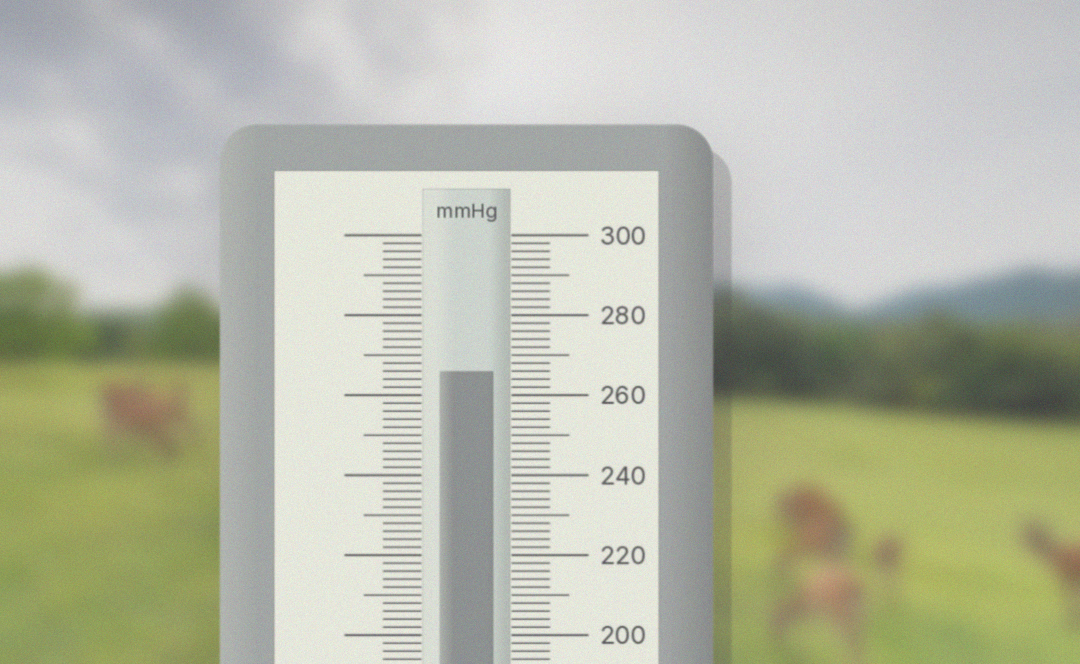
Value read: 266mmHg
